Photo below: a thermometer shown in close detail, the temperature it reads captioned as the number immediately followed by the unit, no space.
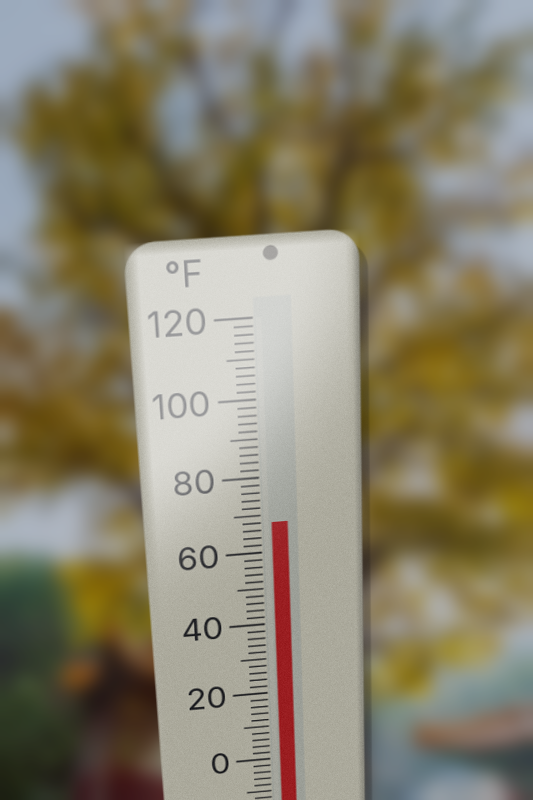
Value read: 68°F
